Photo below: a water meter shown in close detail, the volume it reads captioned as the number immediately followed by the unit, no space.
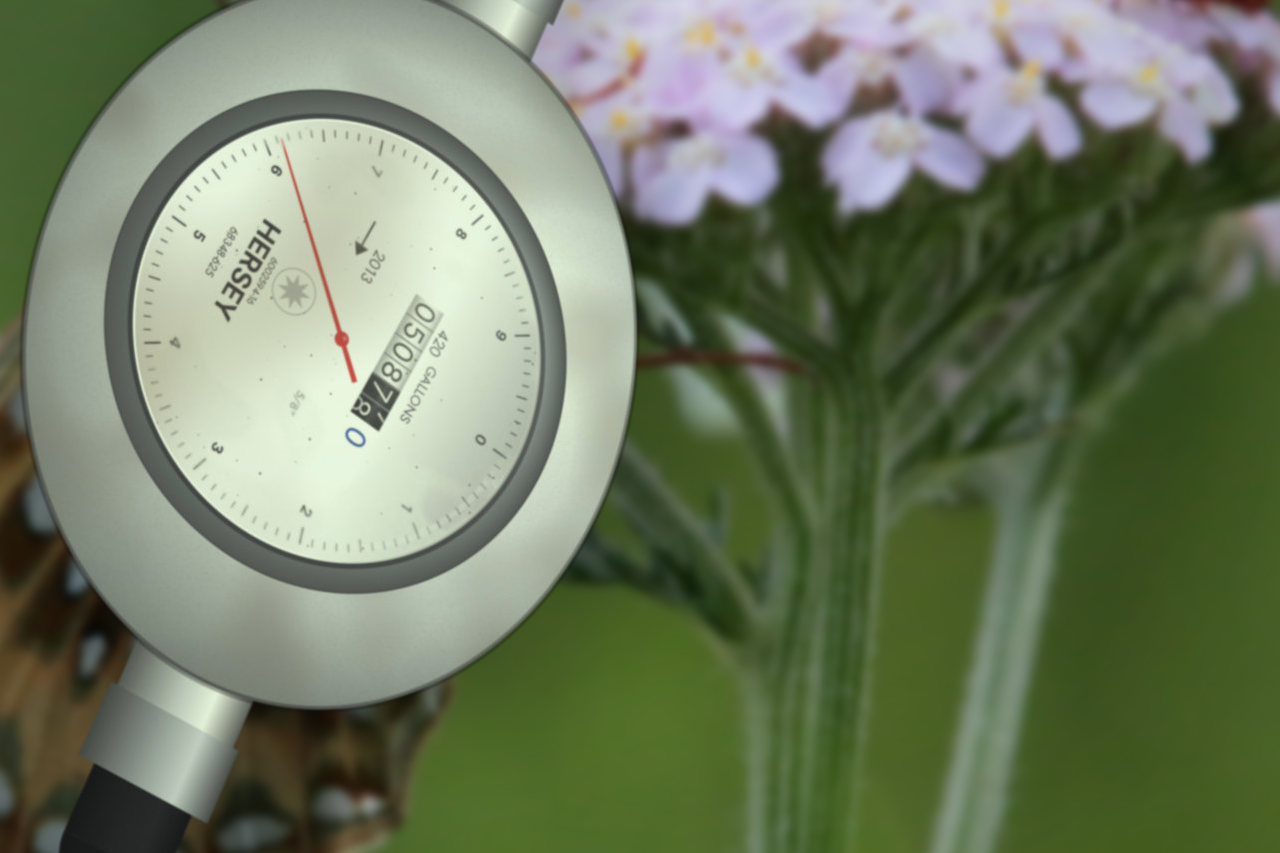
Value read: 508776.1gal
